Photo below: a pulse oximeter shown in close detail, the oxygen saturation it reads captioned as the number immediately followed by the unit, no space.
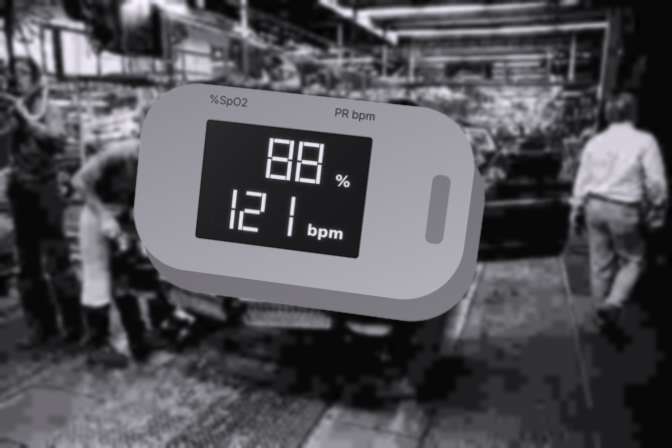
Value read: 88%
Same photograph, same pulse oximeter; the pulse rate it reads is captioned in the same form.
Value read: 121bpm
